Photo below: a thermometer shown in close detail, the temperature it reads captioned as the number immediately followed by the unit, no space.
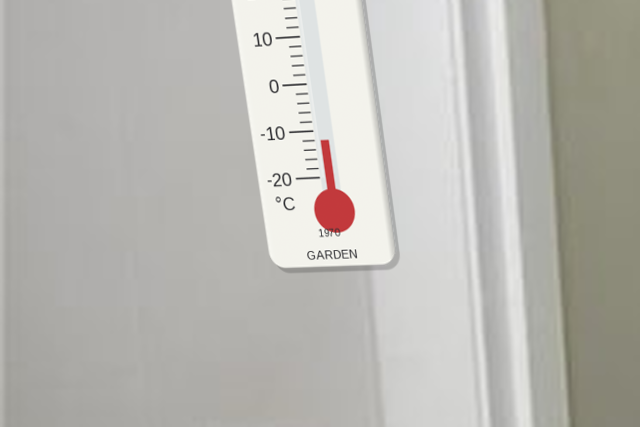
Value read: -12°C
